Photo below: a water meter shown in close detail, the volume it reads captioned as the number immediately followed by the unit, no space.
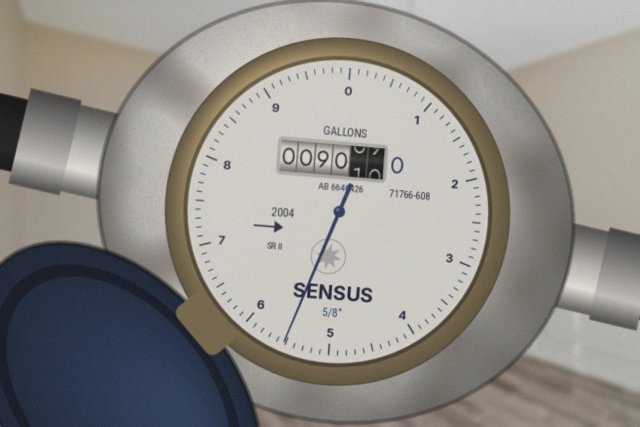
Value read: 90095.5gal
